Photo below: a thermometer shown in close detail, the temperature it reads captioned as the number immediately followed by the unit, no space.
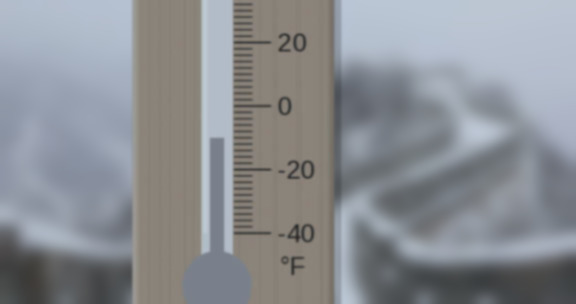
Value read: -10°F
